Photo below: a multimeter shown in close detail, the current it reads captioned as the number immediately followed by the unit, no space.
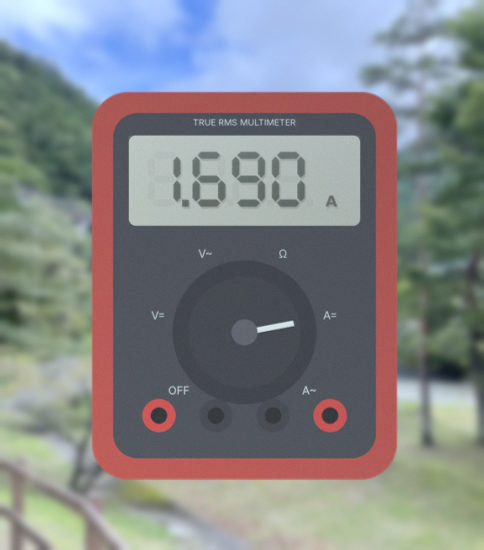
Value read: 1.690A
